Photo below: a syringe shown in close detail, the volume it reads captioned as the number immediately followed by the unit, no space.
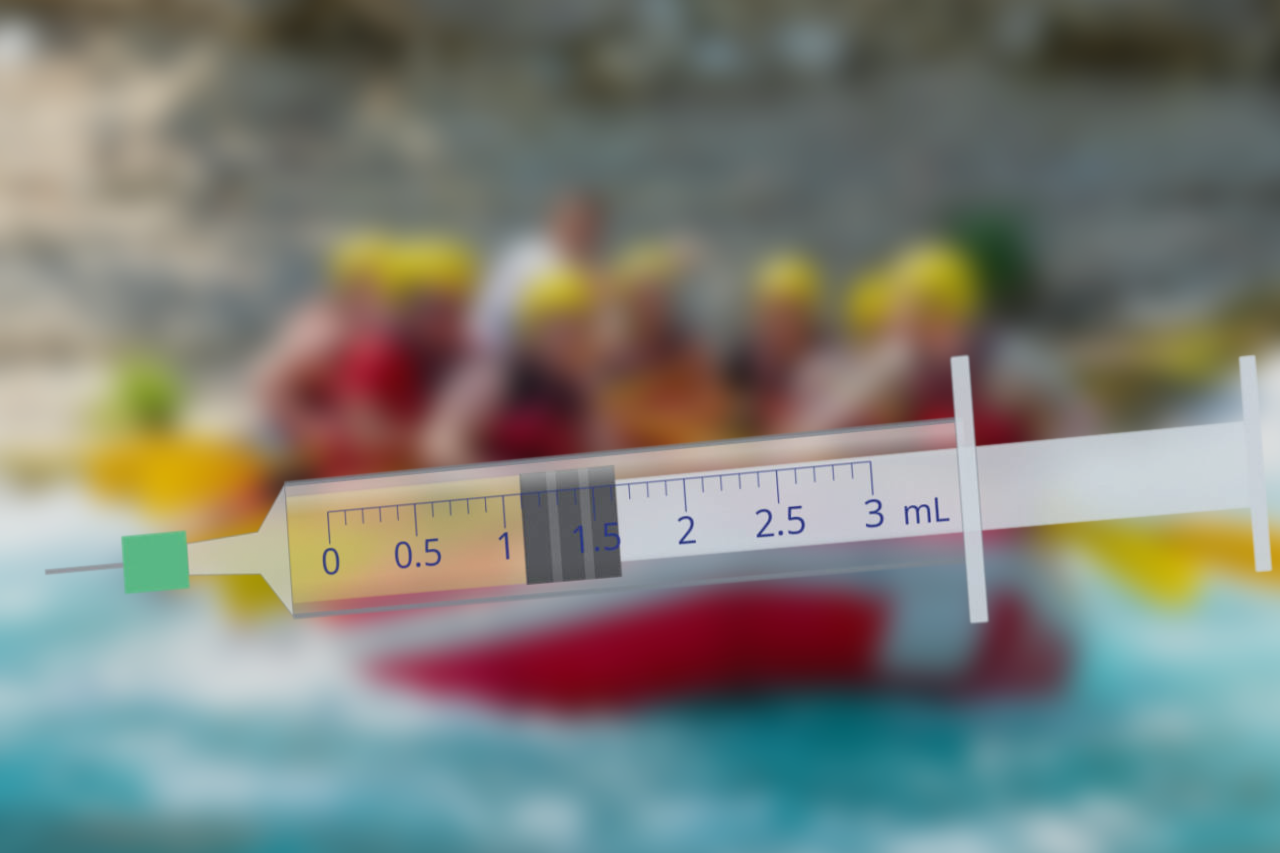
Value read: 1.1mL
